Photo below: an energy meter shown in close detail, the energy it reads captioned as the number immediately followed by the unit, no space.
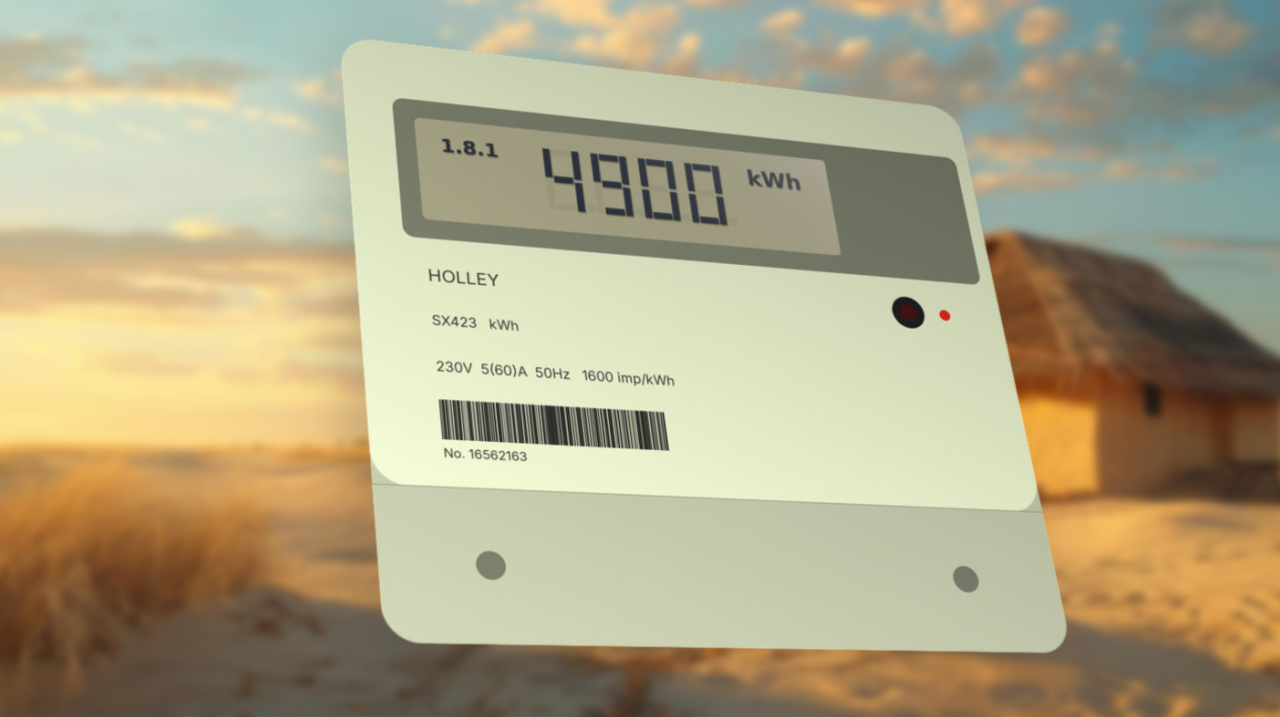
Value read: 4900kWh
